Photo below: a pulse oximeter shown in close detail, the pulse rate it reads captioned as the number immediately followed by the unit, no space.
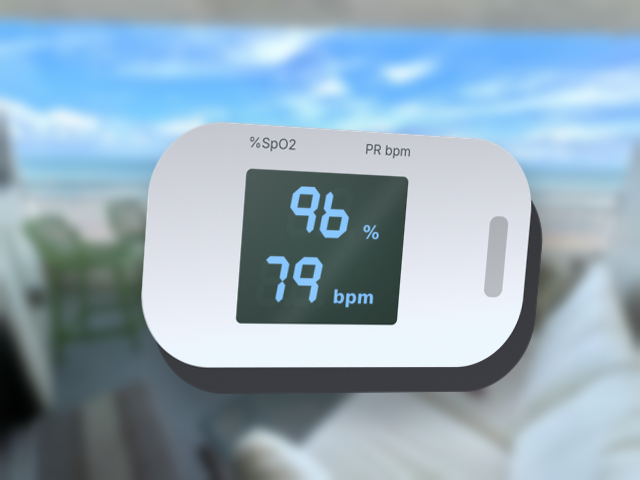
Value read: 79bpm
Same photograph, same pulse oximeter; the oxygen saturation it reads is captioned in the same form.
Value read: 96%
